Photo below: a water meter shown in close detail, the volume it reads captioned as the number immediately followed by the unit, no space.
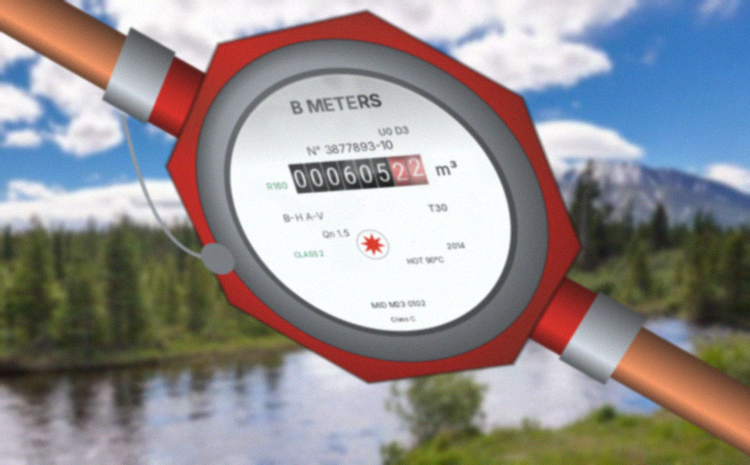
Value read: 605.22m³
